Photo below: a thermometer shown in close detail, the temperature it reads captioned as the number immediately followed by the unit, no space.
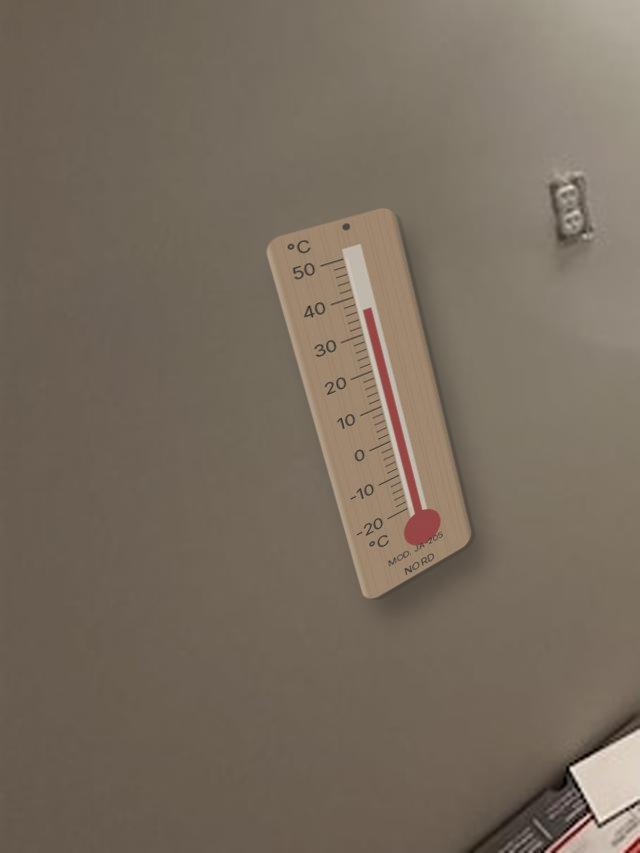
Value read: 36°C
